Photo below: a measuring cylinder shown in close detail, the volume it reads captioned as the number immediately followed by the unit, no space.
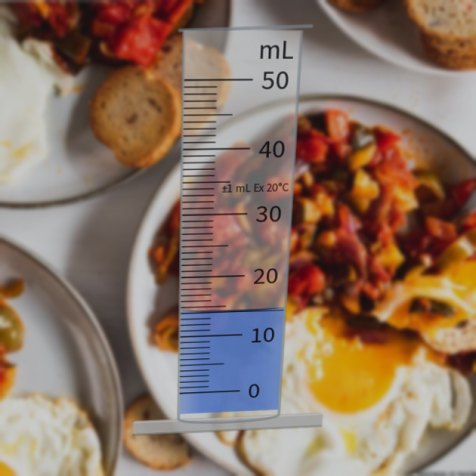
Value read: 14mL
